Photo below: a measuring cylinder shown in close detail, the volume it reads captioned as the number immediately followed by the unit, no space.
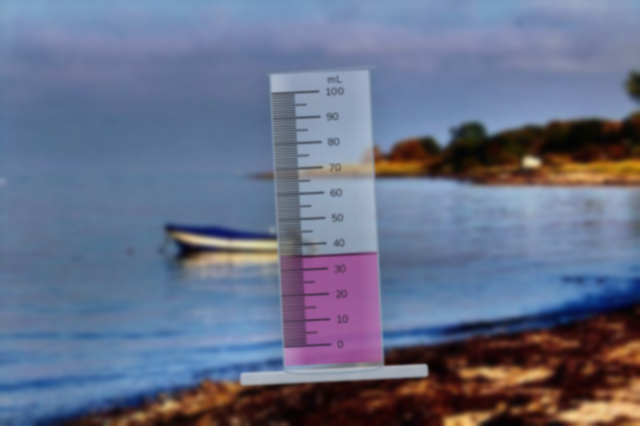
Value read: 35mL
